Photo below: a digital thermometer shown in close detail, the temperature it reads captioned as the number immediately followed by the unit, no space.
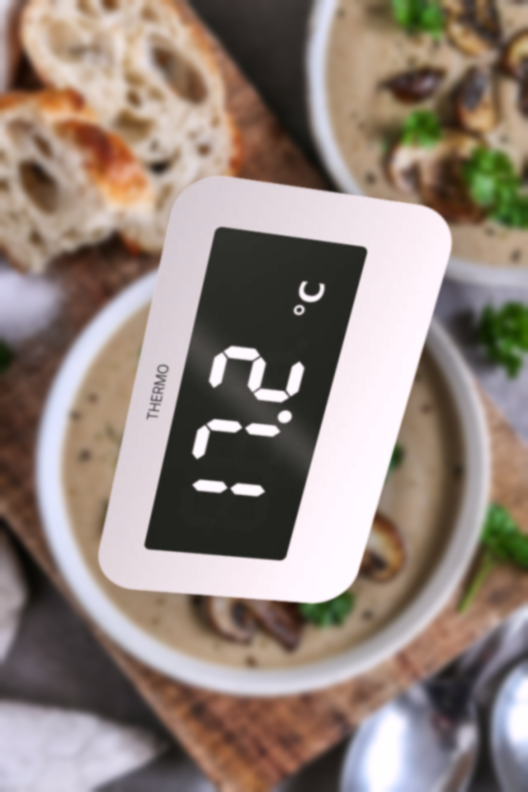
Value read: 17.2°C
